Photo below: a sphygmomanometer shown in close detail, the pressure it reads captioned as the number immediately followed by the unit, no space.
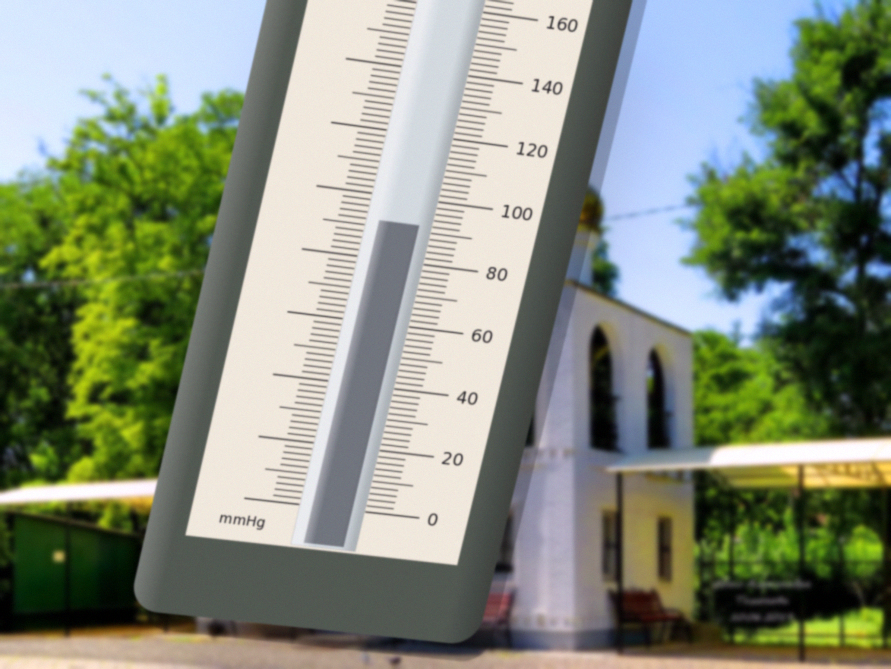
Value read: 92mmHg
